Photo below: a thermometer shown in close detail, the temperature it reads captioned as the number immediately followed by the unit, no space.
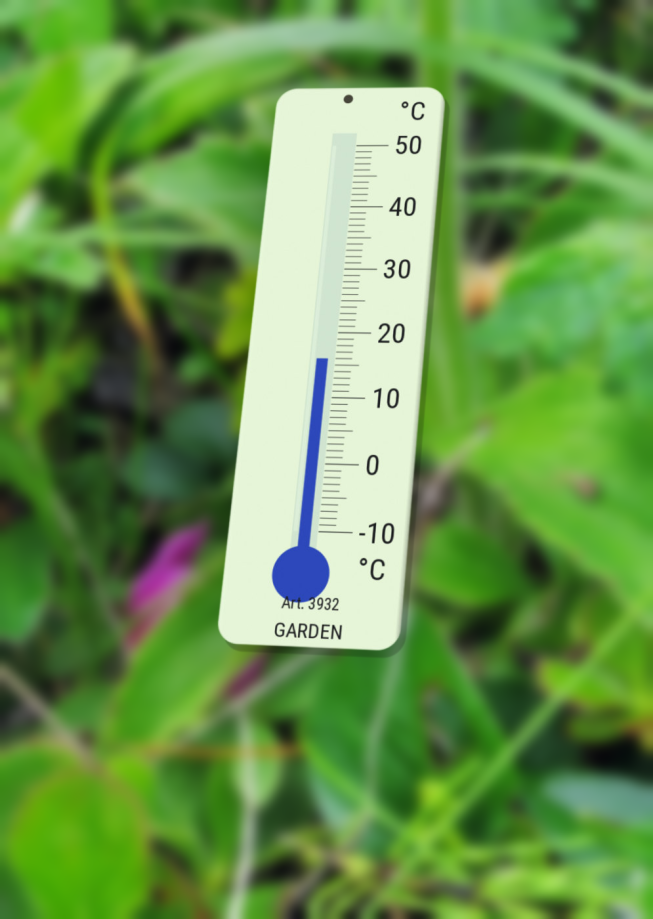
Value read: 16°C
